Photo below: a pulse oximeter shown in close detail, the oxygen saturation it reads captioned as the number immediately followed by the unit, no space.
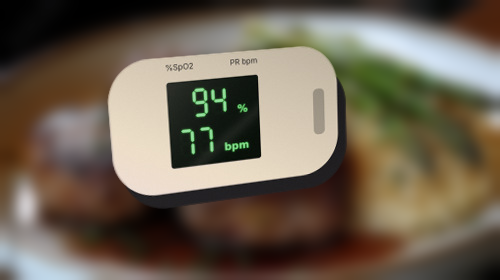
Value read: 94%
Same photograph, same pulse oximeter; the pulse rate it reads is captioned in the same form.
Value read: 77bpm
